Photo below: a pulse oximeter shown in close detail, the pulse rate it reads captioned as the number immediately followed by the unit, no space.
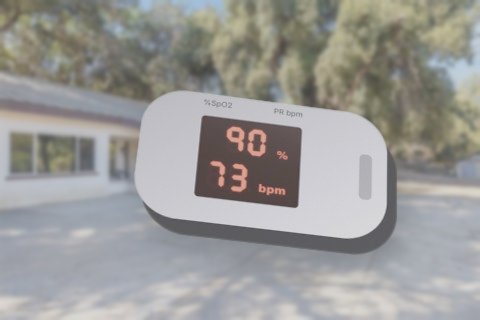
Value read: 73bpm
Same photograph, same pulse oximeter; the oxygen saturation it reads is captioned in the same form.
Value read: 90%
